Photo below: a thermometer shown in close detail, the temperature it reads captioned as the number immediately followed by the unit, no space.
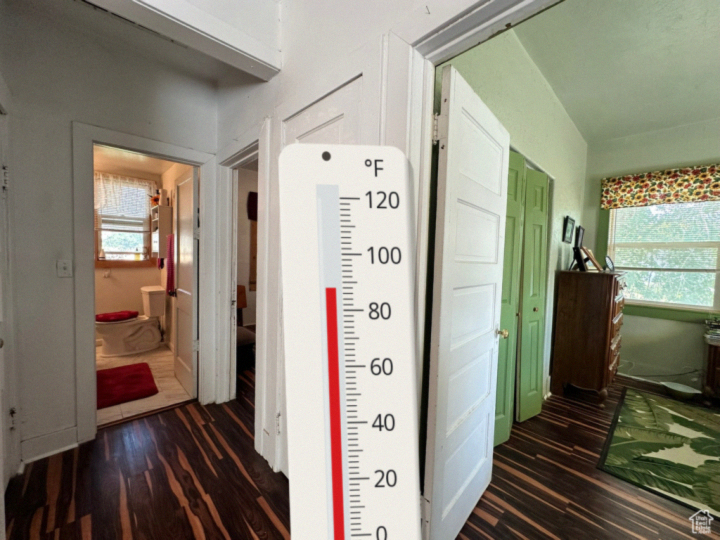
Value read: 88°F
